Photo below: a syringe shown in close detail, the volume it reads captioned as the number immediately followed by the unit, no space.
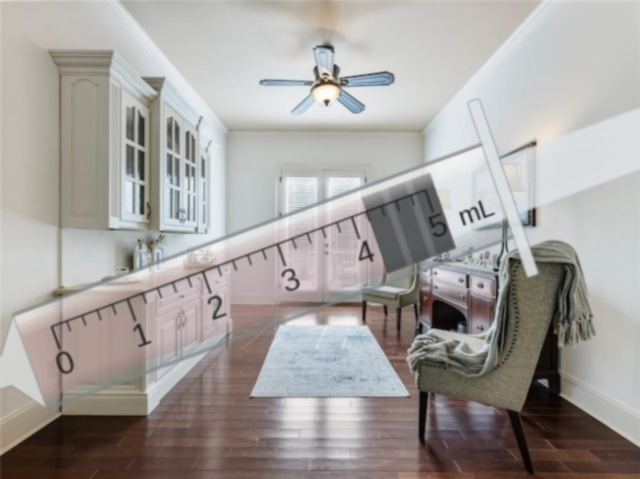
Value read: 4.2mL
